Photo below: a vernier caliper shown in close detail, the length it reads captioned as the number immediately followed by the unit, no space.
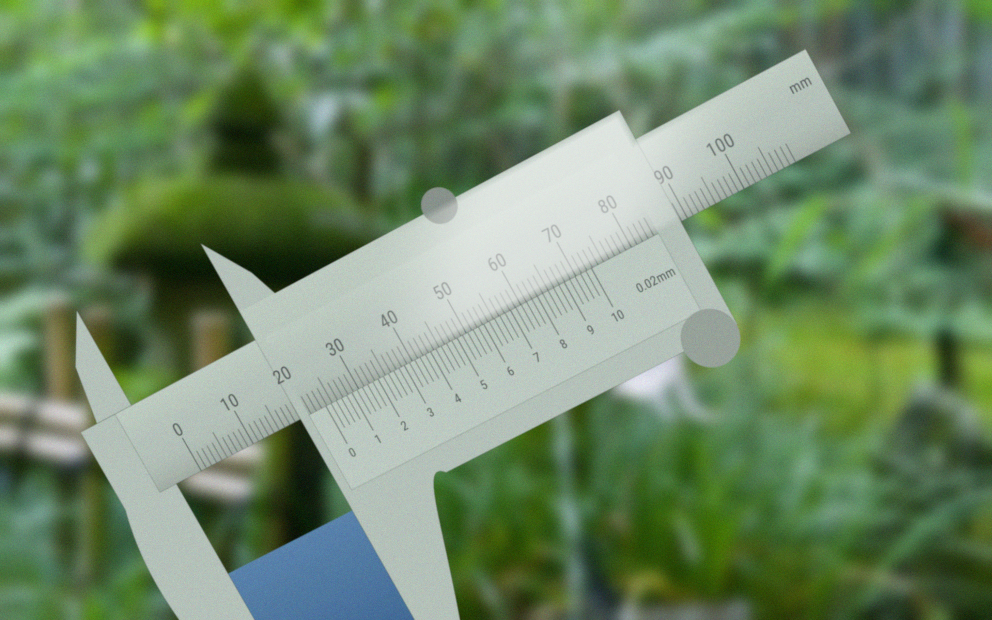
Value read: 23.8mm
